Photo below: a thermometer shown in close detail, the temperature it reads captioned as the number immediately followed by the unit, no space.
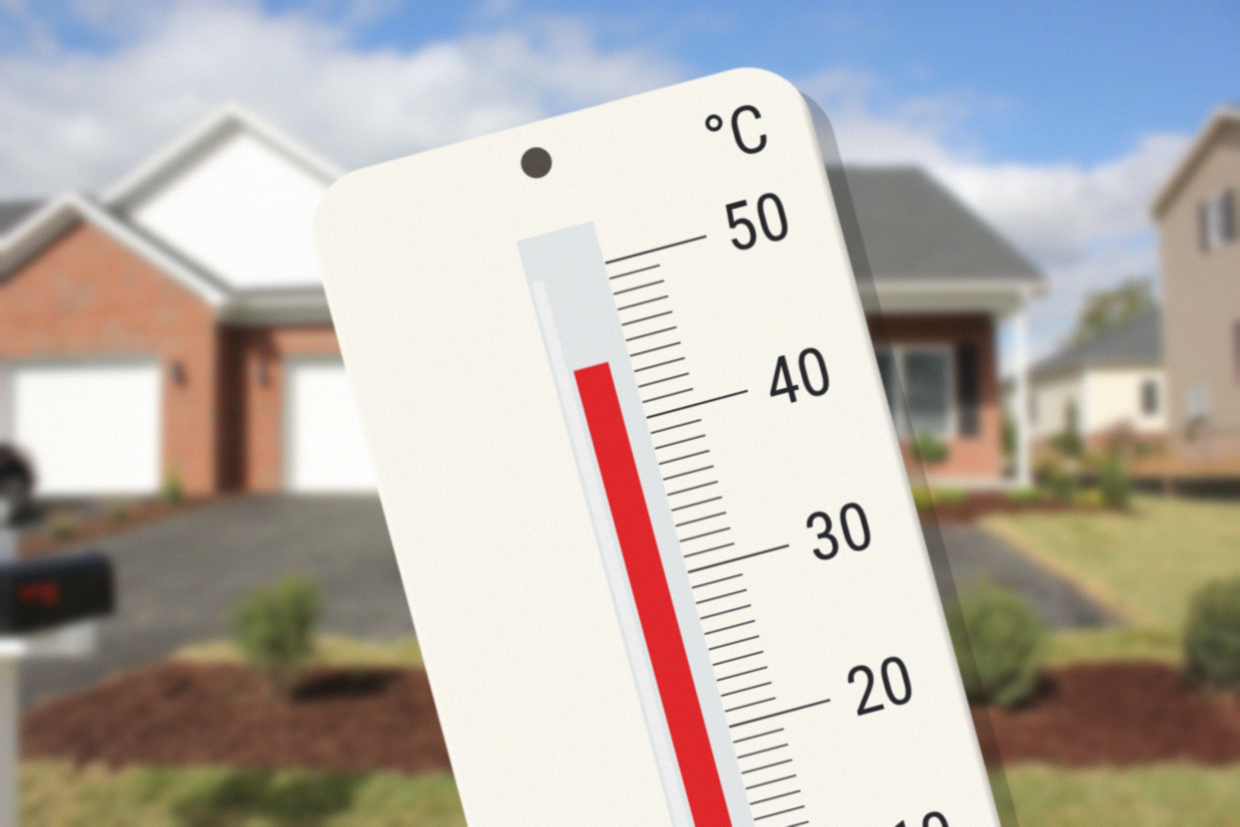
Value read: 44°C
